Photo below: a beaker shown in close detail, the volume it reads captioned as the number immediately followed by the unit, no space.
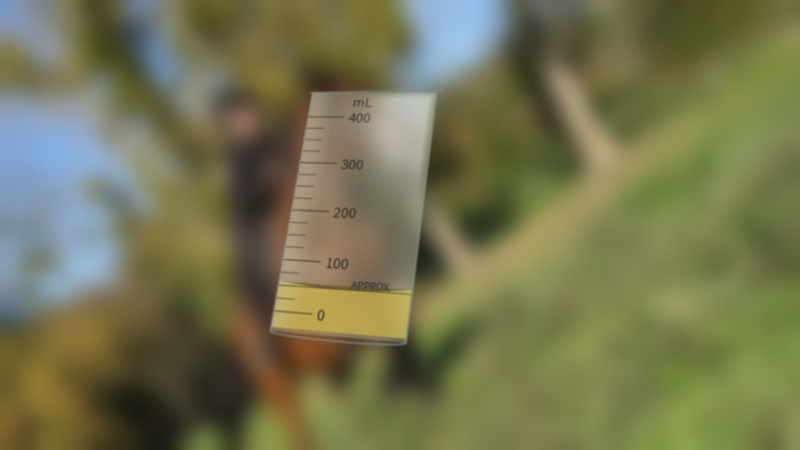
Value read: 50mL
